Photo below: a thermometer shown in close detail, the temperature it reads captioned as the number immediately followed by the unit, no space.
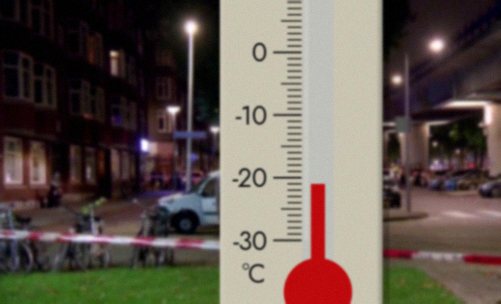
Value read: -21°C
